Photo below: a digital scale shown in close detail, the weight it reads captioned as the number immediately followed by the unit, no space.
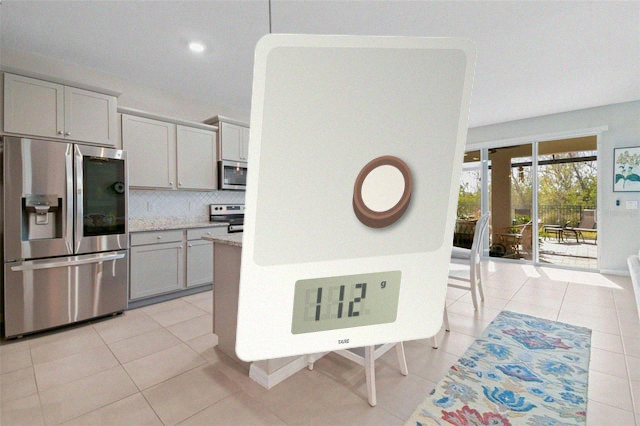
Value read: 112g
